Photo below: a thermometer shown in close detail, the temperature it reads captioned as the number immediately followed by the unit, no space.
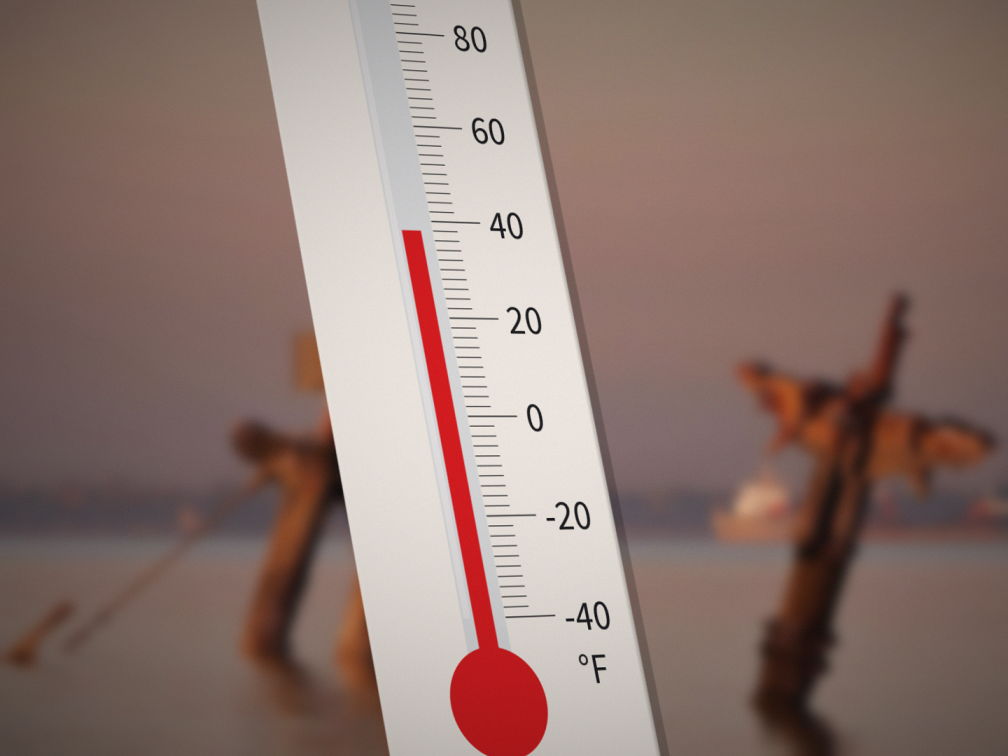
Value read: 38°F
